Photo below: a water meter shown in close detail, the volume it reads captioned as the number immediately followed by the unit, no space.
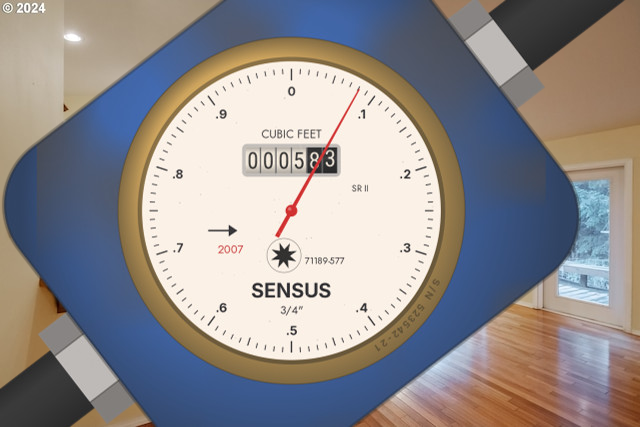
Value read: 583.08ft³
